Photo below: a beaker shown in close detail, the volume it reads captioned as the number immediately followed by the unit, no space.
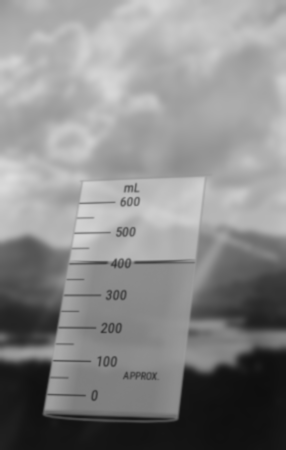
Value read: 400mL
